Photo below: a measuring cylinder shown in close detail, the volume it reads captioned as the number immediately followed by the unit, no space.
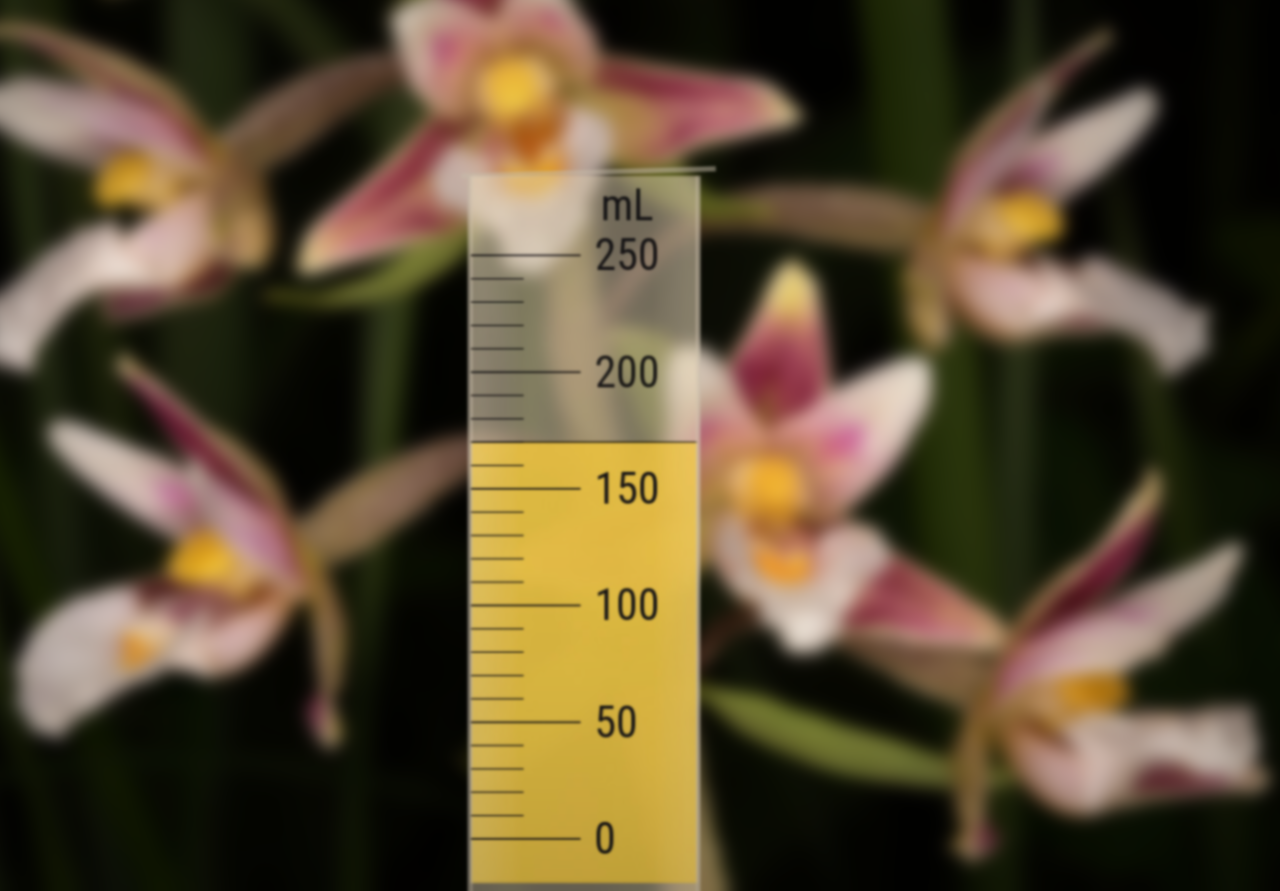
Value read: 170mL
